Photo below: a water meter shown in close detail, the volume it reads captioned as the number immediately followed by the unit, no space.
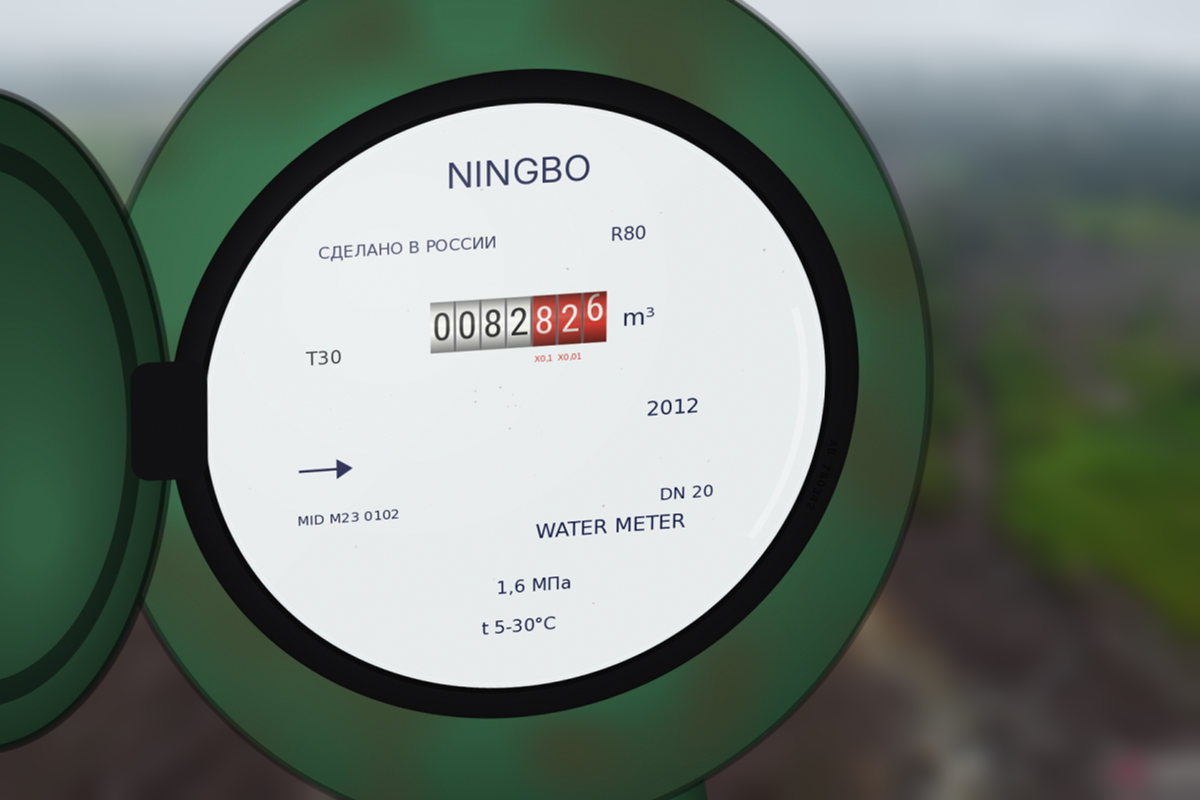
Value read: 82.826m³
